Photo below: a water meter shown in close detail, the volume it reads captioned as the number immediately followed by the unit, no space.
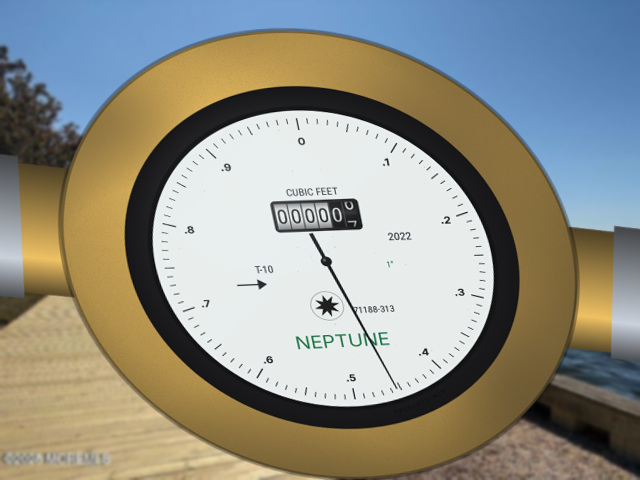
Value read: 6.45ft³
